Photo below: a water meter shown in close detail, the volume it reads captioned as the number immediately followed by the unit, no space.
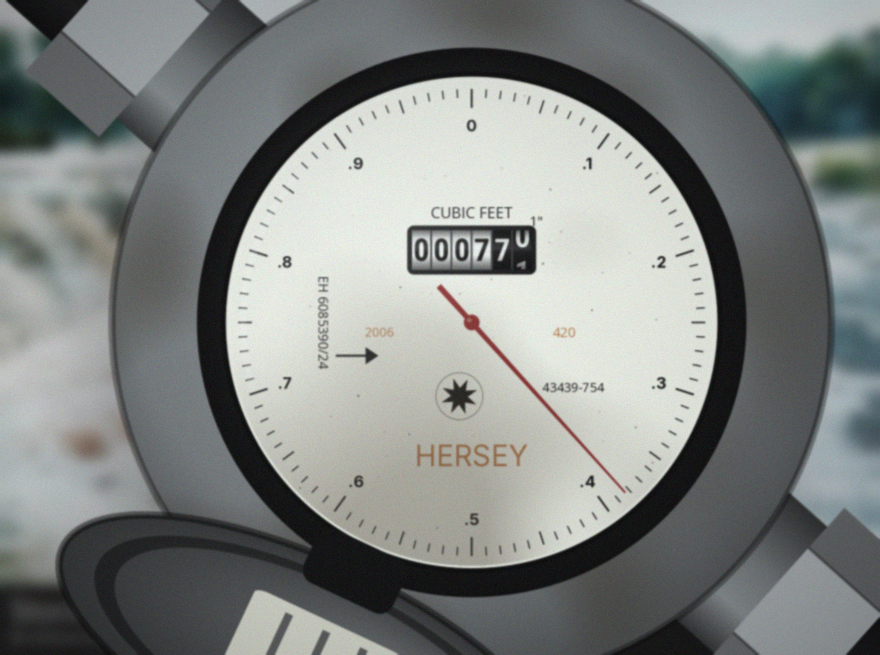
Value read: 770.38ft³
